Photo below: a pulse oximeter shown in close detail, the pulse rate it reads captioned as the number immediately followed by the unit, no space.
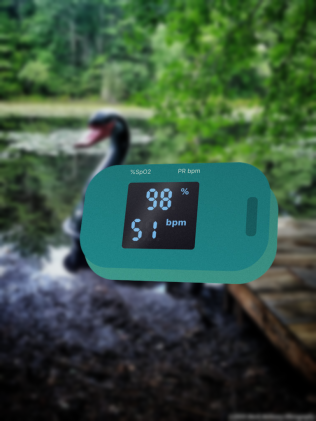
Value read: 51bpm
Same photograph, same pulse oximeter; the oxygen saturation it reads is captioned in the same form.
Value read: 98%
